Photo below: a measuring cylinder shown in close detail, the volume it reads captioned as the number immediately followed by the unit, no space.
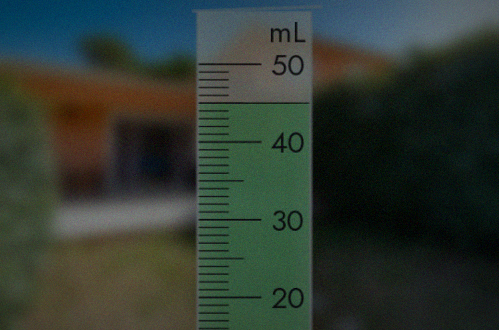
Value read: 45mL
